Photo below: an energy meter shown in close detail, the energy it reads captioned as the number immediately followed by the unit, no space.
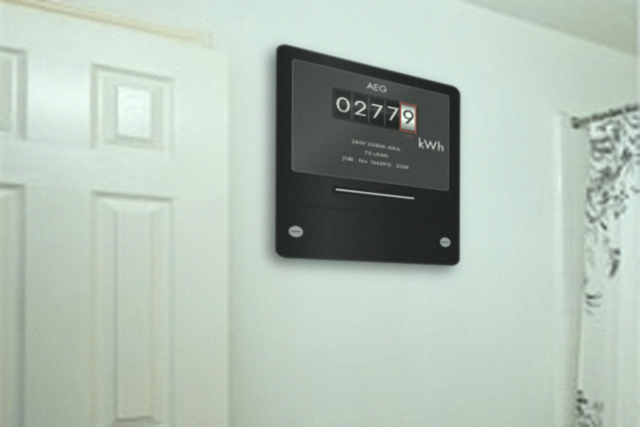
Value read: 277.9kWh
